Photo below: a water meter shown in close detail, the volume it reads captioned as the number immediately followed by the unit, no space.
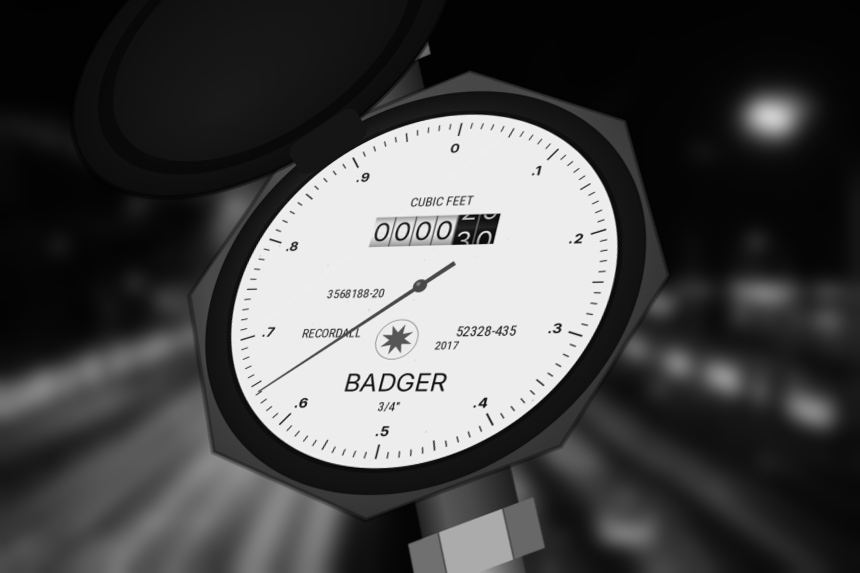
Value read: 29.64ft³
